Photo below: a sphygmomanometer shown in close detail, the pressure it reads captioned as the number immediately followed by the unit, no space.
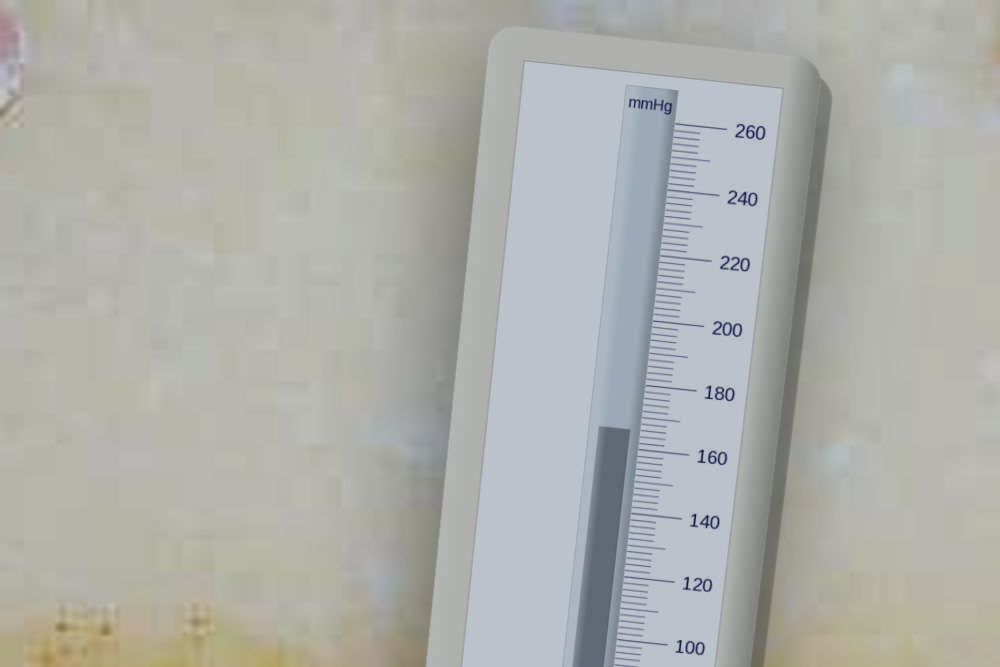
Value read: 166mmHg
